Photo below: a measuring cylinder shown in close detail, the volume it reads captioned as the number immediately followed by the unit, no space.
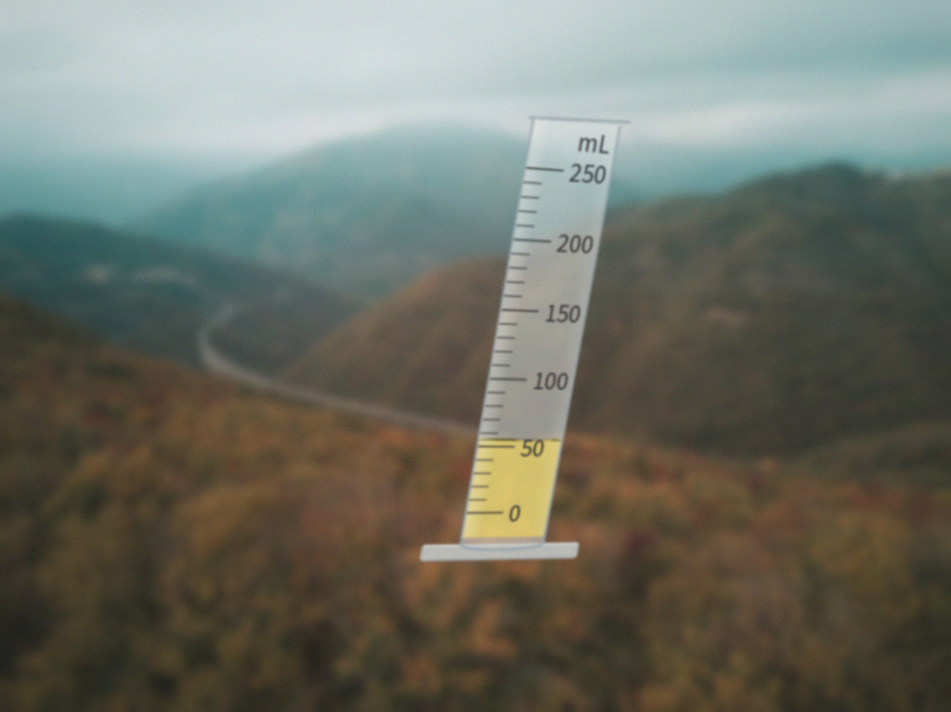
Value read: 55mL
